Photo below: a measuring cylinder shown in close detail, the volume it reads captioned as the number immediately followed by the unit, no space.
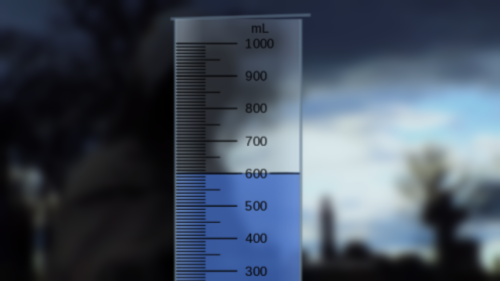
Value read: 600mL
